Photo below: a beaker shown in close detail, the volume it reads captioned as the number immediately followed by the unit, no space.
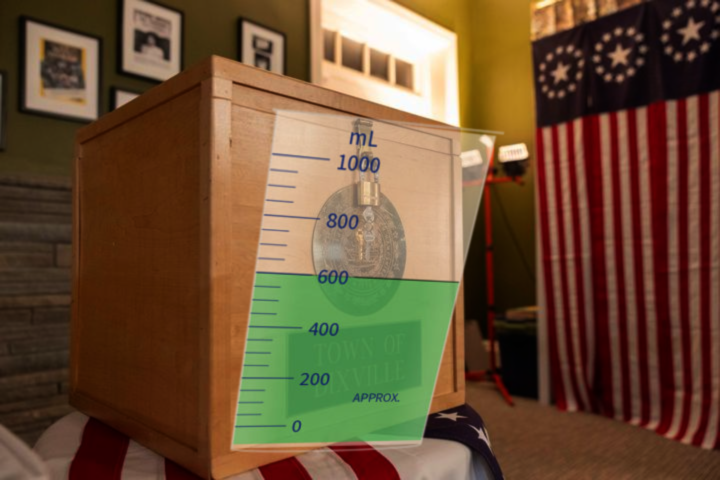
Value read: 600mL
